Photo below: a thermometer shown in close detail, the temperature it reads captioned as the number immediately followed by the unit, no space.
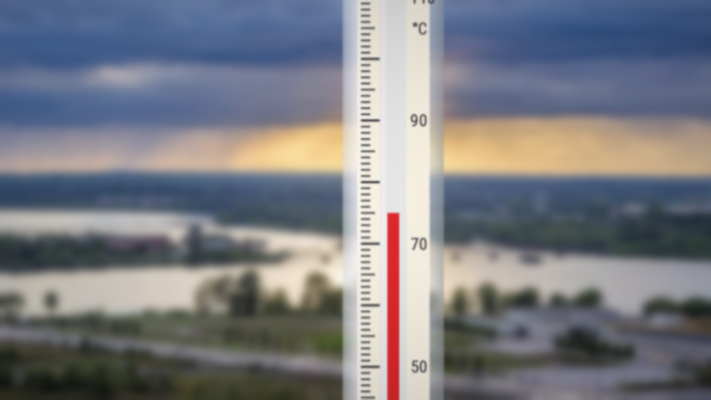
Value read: 75°C
